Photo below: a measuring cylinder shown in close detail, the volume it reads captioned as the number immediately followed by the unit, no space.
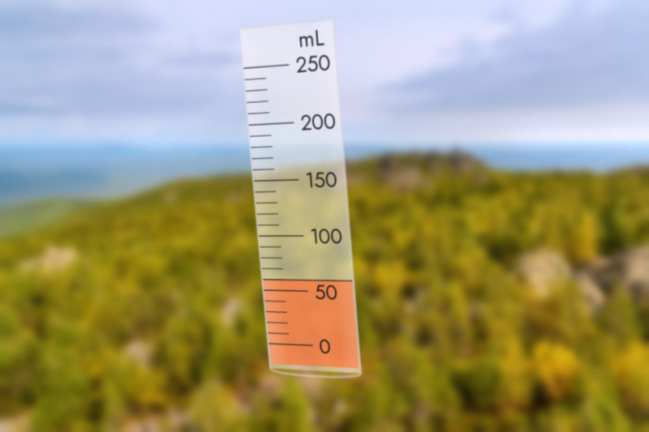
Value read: 60mL
